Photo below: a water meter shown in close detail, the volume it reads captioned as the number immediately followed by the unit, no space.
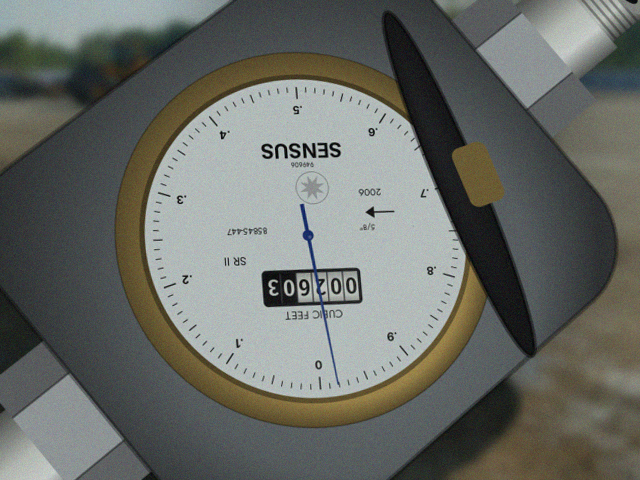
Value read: 2602.98ft³
